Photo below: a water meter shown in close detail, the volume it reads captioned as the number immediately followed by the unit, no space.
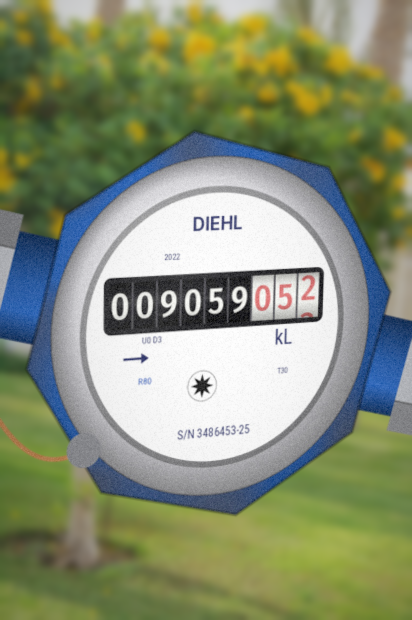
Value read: 9059.052kL
